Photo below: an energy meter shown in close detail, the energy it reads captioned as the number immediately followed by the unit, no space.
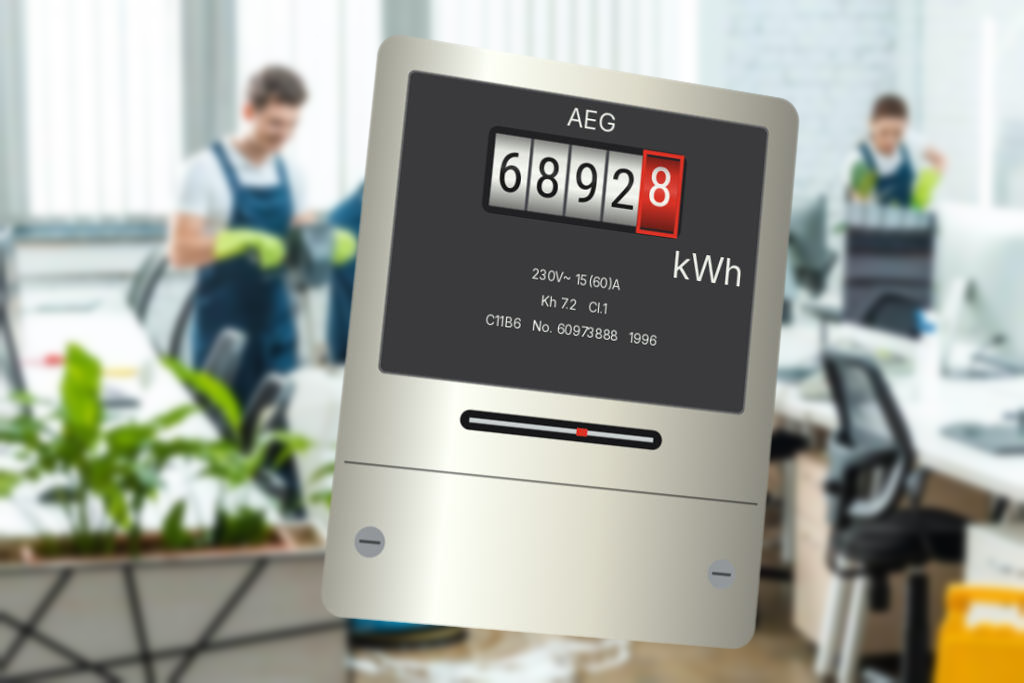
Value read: 6892.8kWh
